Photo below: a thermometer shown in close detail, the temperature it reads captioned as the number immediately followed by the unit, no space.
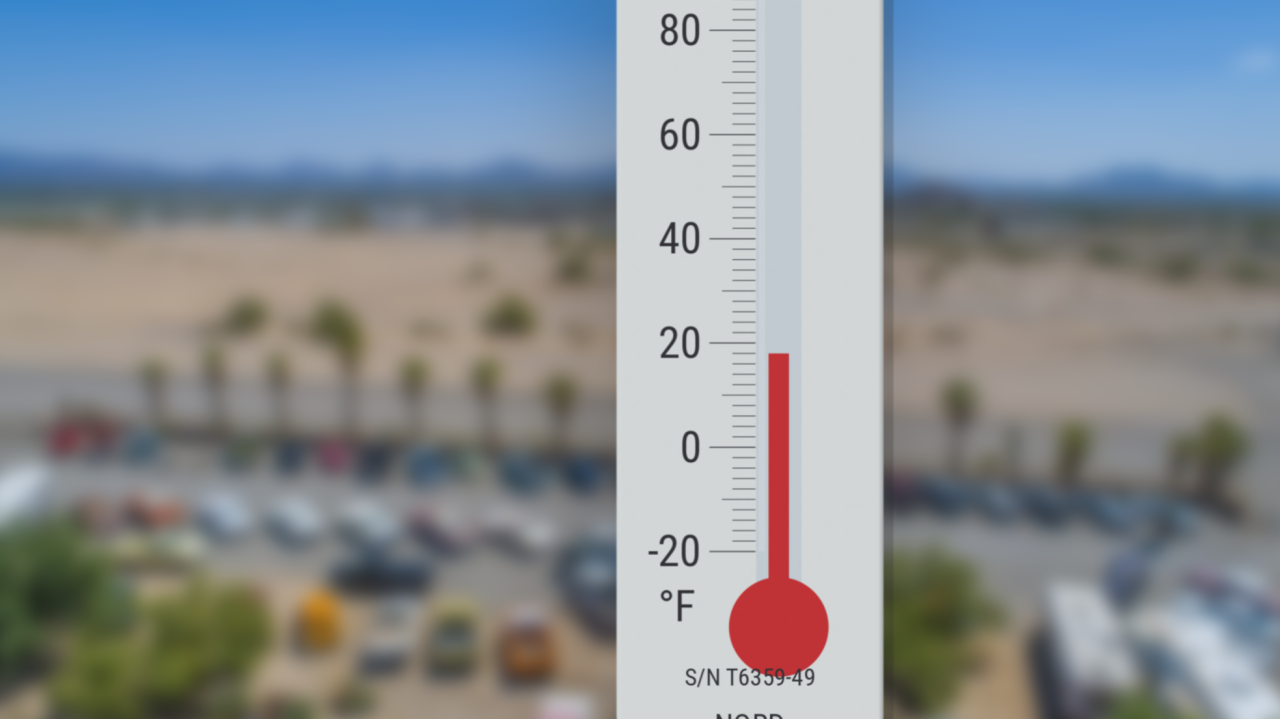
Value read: 18°F
